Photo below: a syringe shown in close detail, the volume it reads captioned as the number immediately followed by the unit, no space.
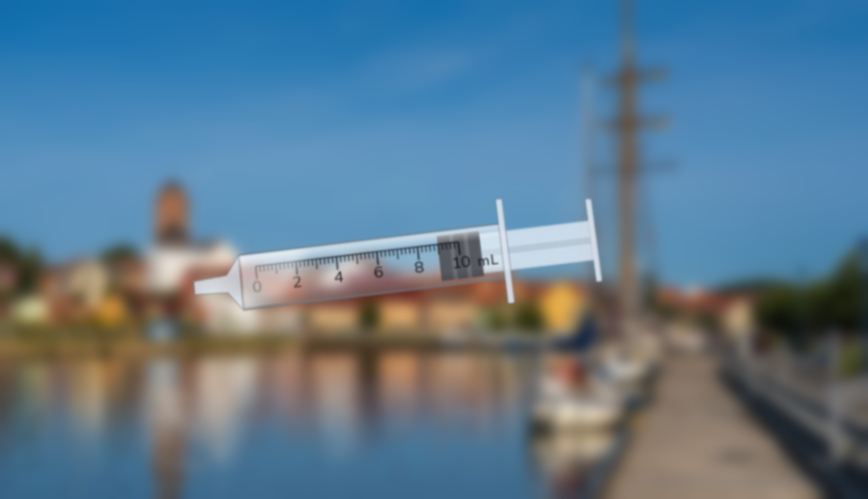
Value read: 9mL
